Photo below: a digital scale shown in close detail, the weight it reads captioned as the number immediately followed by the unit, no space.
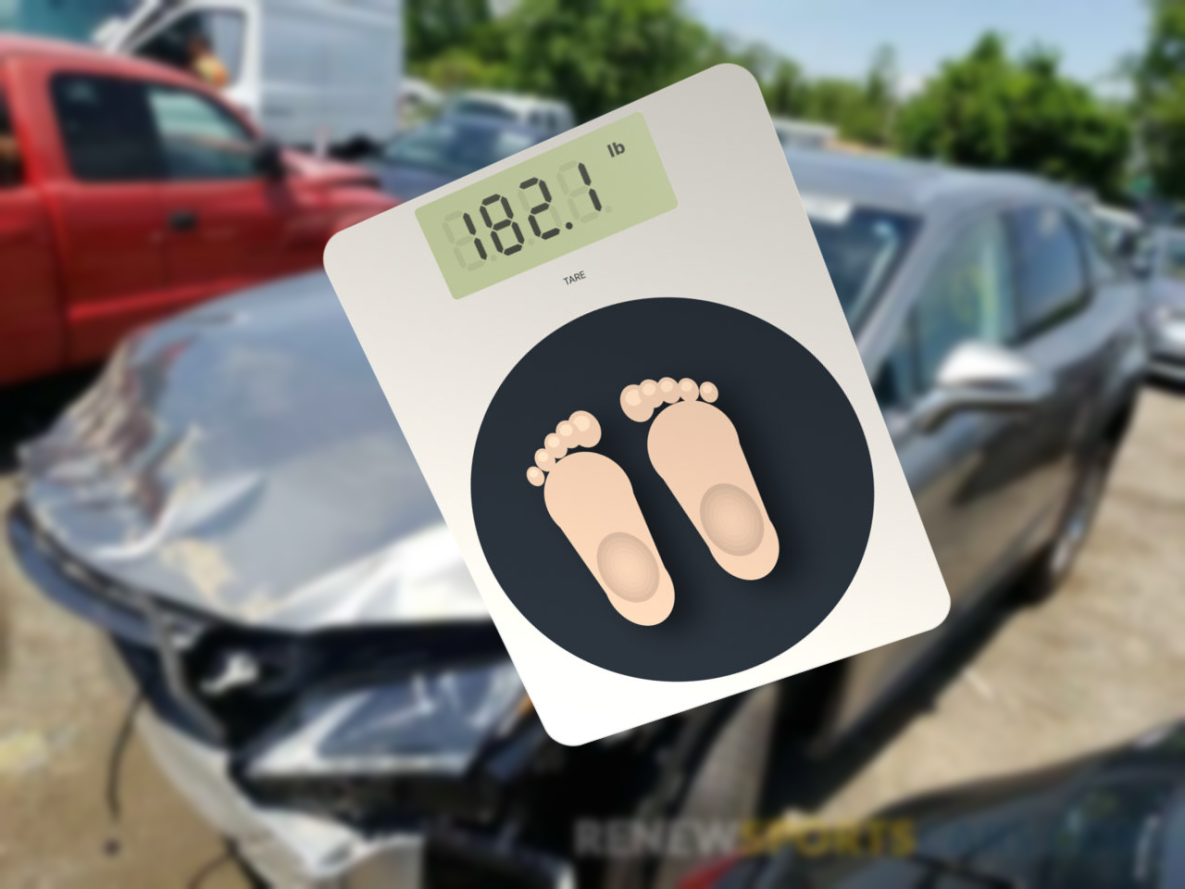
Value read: 182.1lb
